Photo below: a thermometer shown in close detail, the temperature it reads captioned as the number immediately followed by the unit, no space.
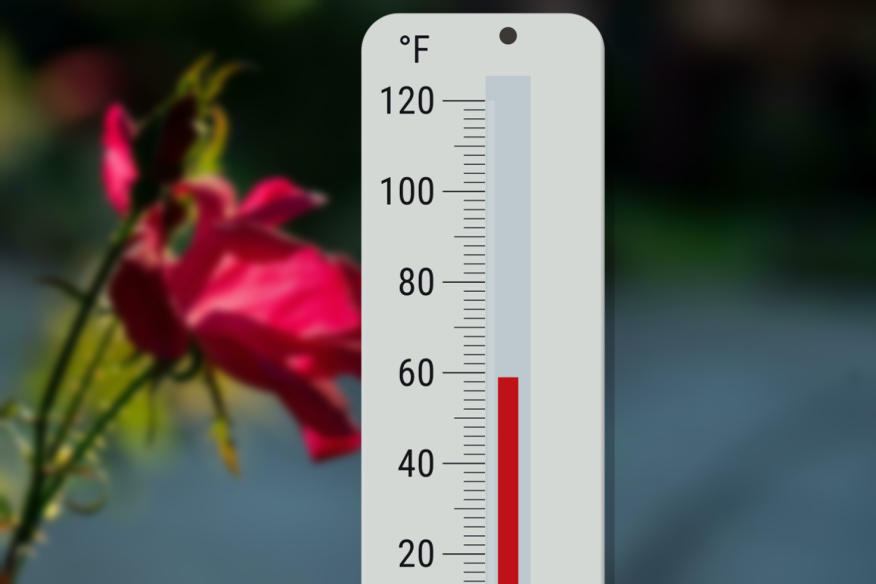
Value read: 59°F
